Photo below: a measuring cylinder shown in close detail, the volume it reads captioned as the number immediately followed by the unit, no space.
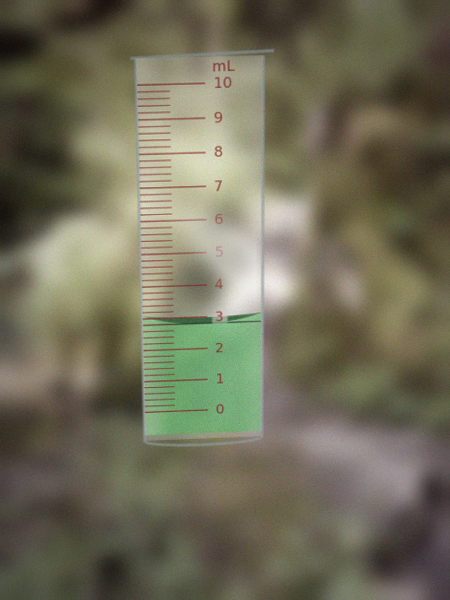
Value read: 2.8mL
